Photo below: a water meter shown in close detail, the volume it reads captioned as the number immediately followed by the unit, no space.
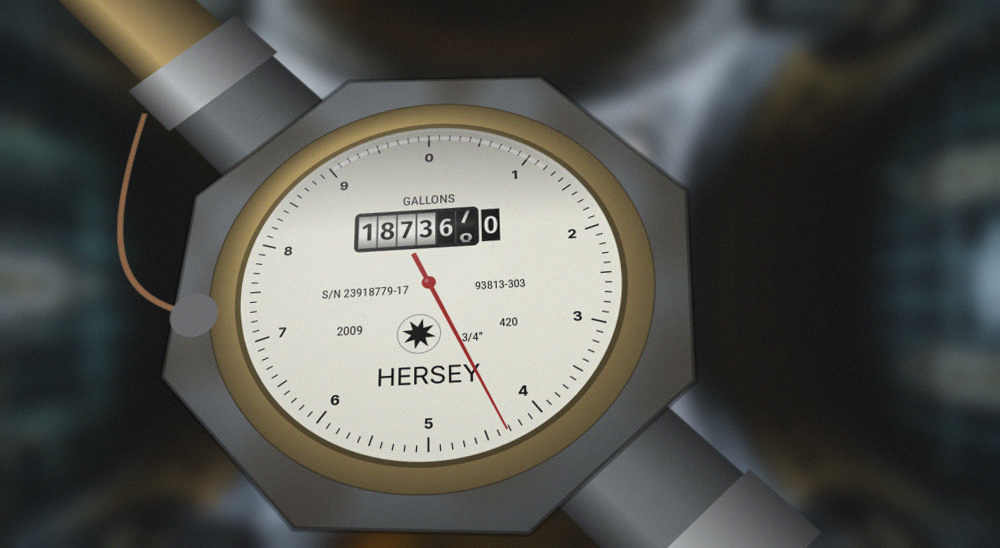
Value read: 1873674.3gal
